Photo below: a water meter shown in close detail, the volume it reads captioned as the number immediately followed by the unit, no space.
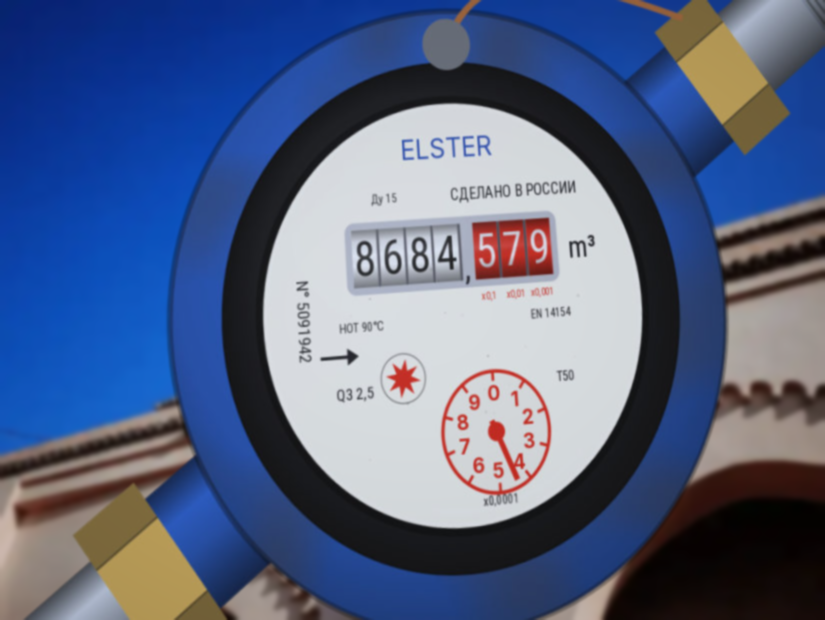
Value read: 8684.5794m³
